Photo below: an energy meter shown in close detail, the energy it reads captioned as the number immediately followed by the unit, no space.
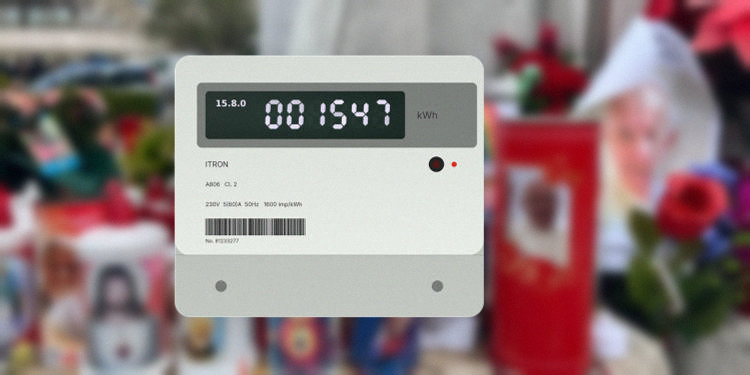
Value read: 1547kWh
